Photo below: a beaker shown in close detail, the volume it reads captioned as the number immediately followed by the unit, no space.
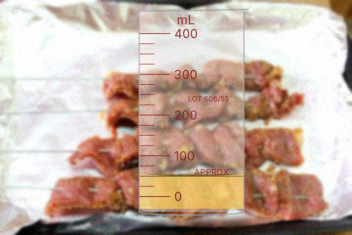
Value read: 50mL
